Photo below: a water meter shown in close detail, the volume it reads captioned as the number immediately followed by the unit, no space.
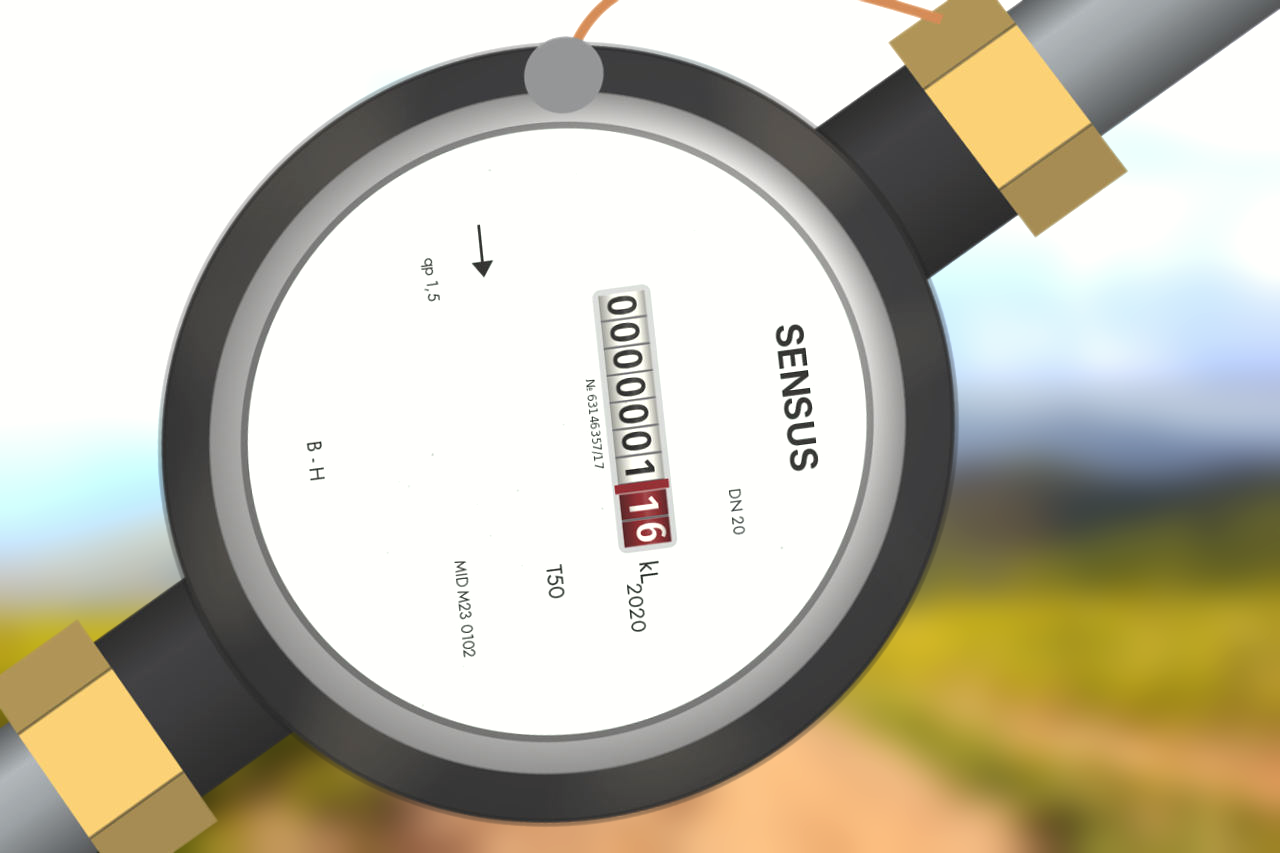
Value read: 1.16kL
